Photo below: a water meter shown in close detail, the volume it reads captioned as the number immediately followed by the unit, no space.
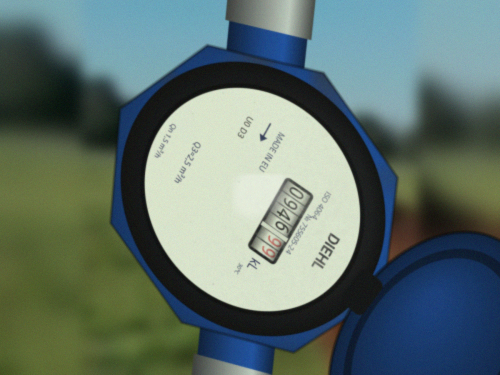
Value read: 946.99kL
